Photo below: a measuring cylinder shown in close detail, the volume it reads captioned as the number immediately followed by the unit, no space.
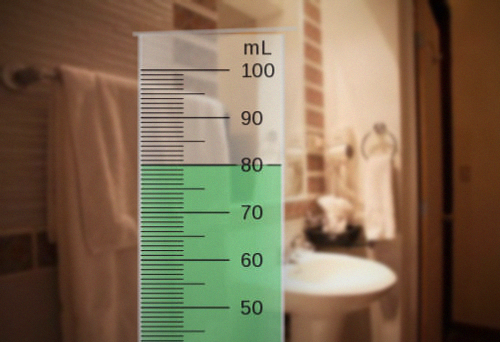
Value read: 80mL
